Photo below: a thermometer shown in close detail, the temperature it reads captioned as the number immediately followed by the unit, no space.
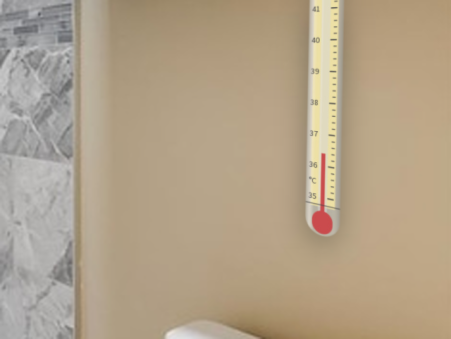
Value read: 36.4°C
